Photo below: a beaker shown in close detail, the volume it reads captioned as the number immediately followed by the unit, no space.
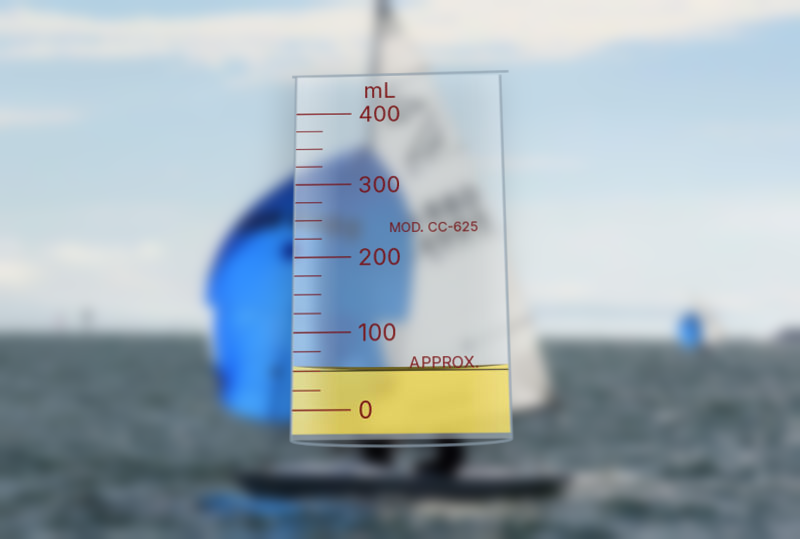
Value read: 50mL
